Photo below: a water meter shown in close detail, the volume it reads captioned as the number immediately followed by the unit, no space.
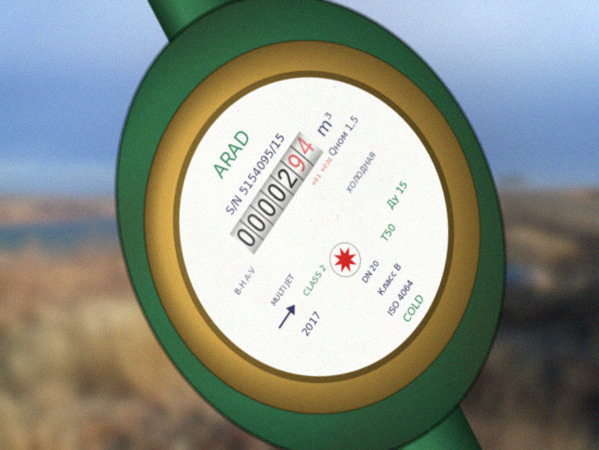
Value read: 2.94m³
